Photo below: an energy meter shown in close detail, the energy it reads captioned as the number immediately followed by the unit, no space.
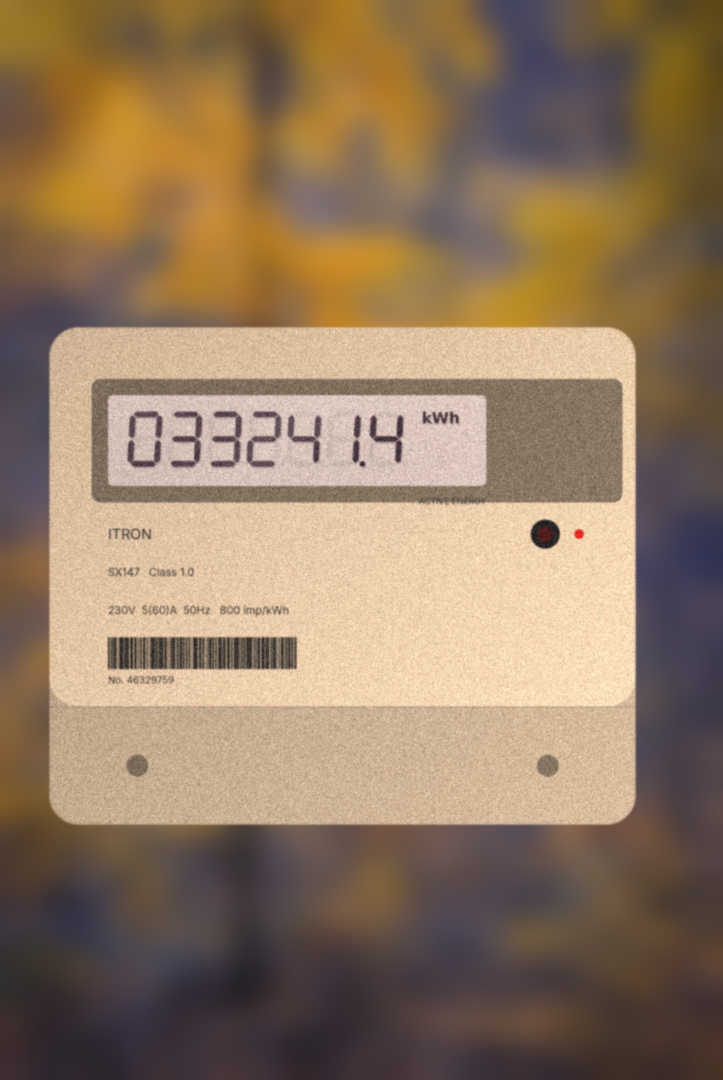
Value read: 33241.4kWh
